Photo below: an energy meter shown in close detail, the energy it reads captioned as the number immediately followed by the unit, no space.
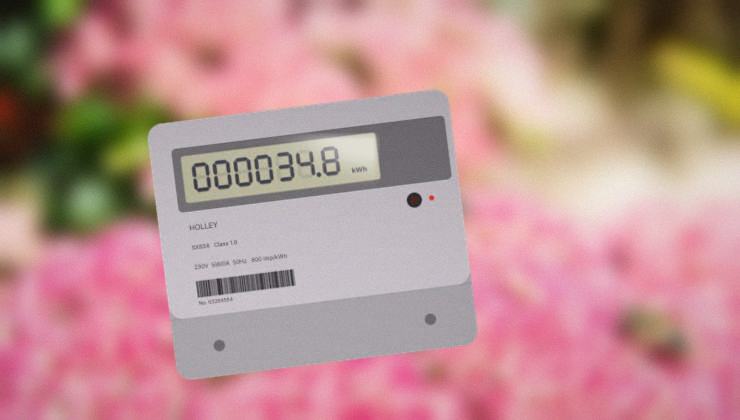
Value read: 34.8kWh
